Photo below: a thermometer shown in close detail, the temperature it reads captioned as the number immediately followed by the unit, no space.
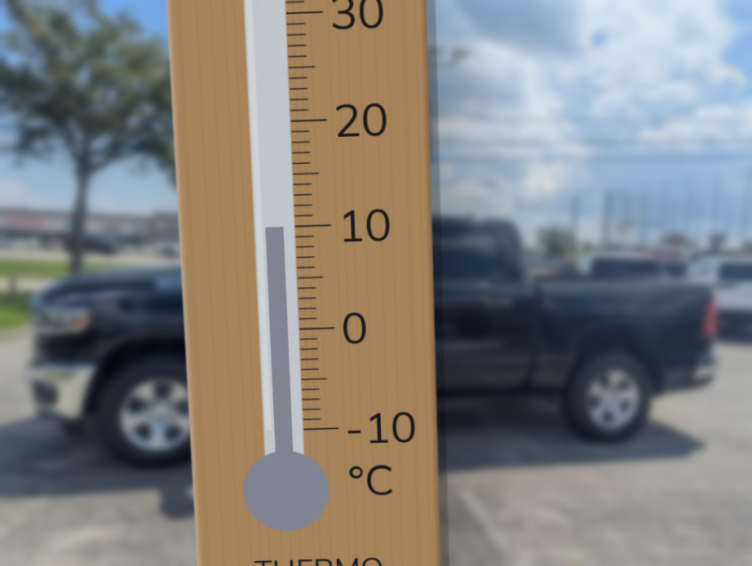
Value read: 10°C
